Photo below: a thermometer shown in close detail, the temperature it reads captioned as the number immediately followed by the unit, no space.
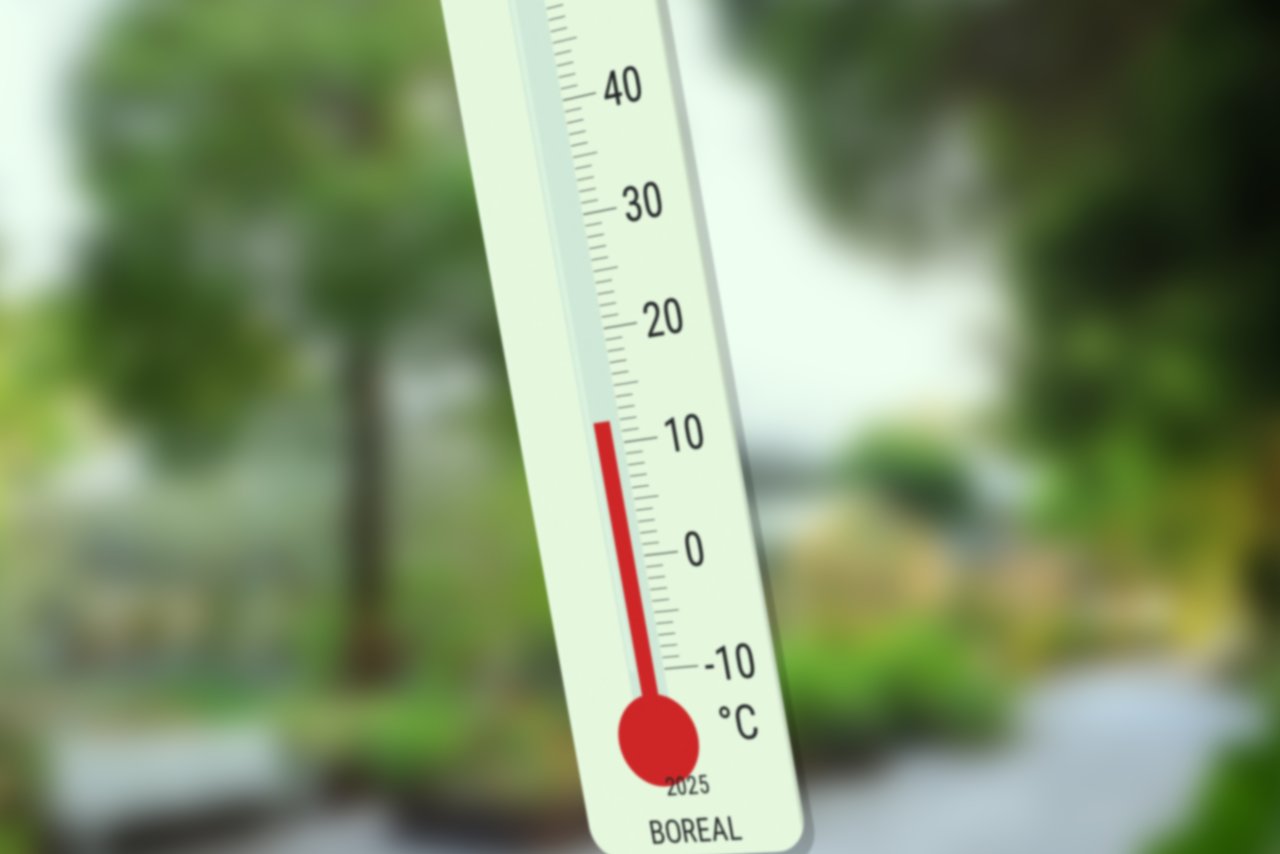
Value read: 12°C
